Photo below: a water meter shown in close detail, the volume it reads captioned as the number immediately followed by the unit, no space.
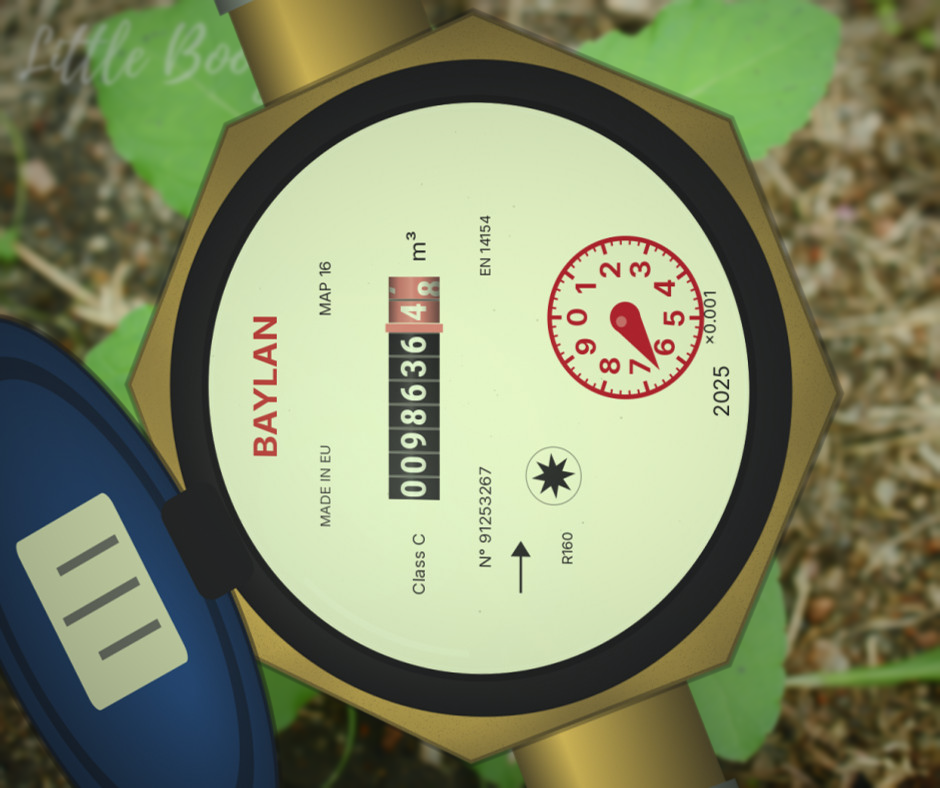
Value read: 98636.476m³
